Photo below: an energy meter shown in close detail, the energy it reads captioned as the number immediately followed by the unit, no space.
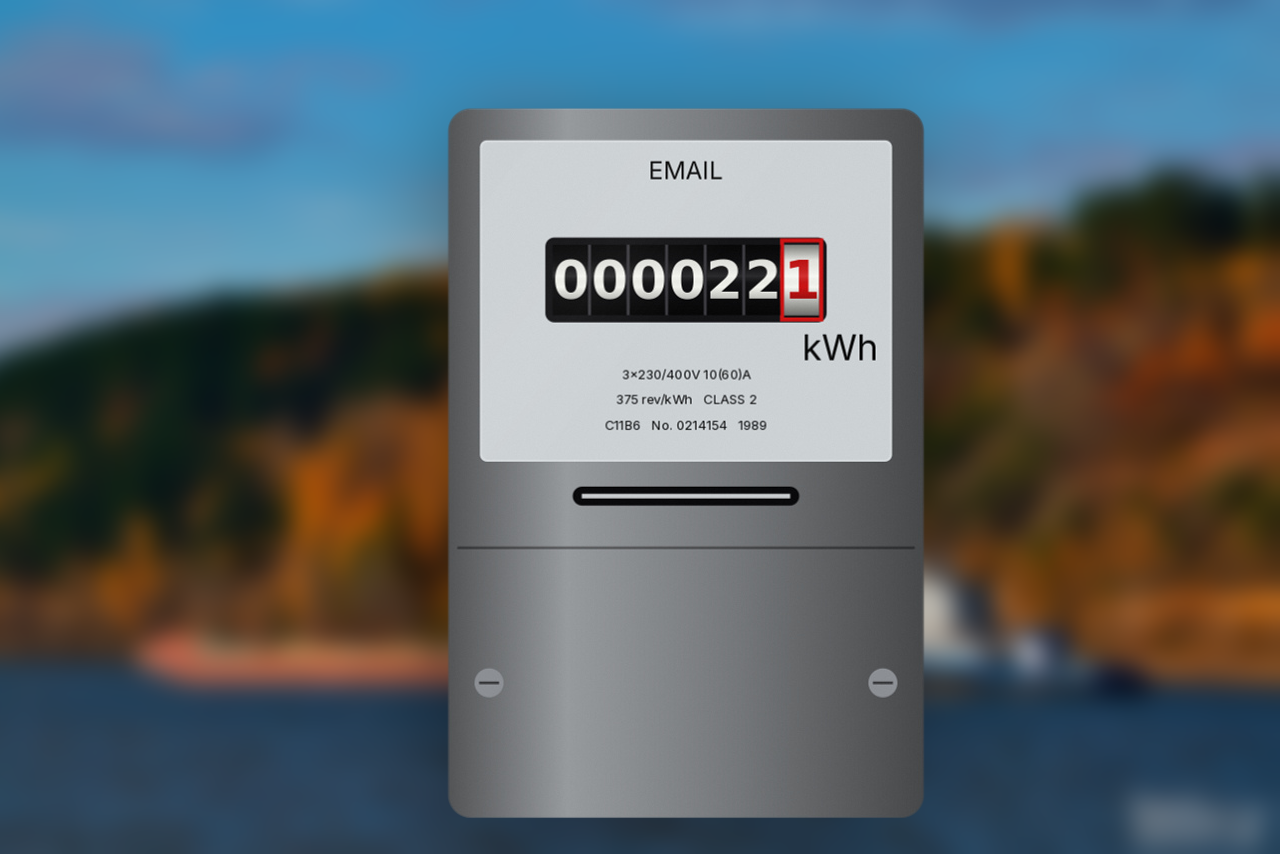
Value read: 22.1kWh
